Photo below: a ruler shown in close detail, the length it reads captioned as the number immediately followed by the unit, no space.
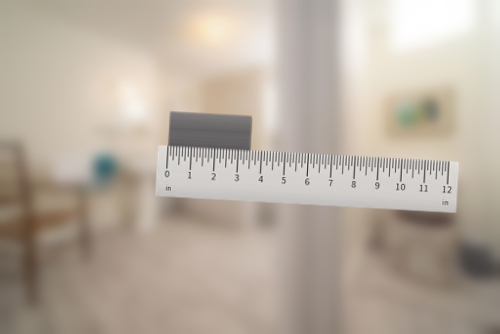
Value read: 3.5in
